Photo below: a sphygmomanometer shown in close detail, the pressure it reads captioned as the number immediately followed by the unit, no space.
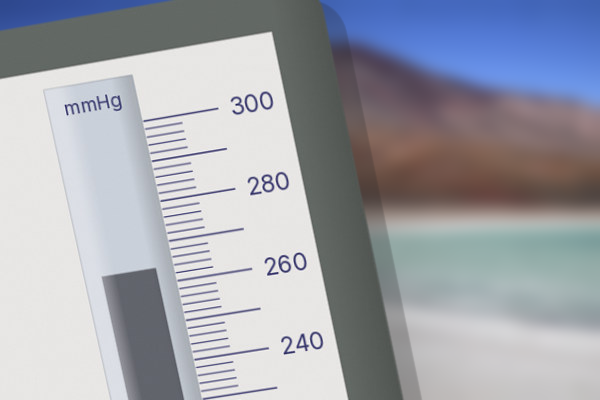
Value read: 264mmHg
